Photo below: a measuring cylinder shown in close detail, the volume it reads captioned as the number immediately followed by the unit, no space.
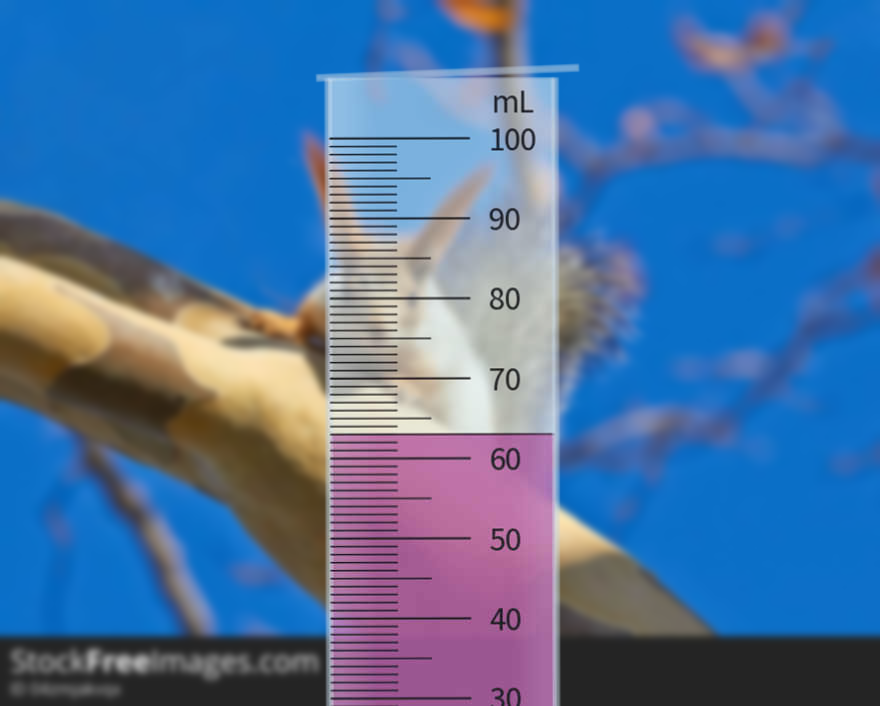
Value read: 63mL
